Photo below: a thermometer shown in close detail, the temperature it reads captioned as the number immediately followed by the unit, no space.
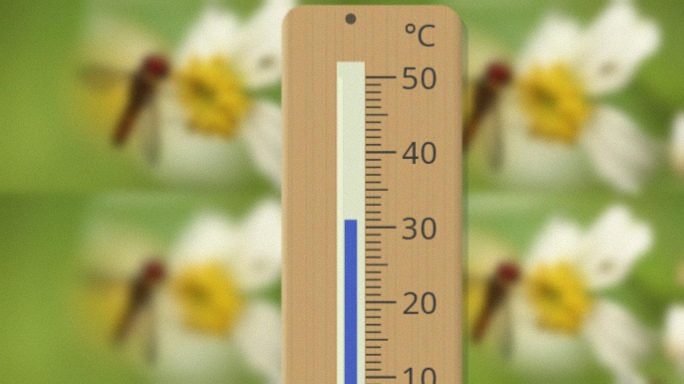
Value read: 31°C
